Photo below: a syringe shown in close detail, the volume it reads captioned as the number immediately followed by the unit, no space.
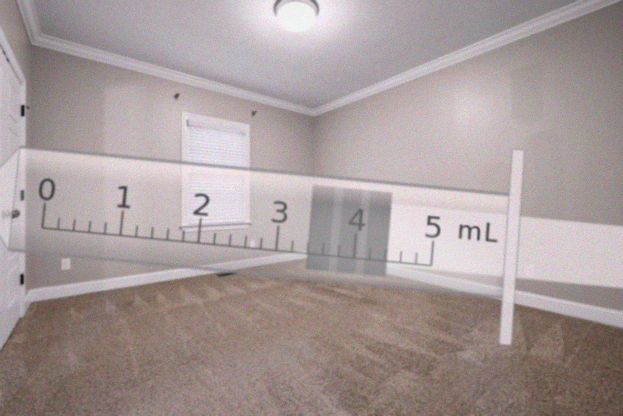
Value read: 3.4mL
